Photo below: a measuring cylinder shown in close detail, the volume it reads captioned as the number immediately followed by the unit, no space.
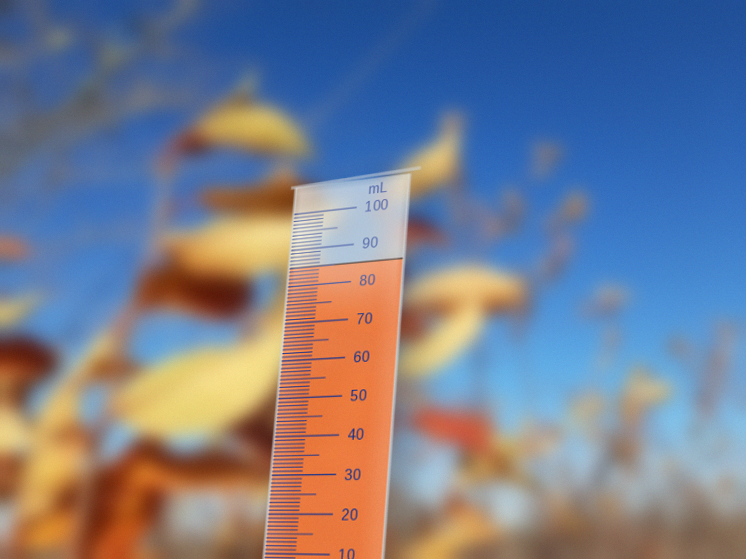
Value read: 85mL
